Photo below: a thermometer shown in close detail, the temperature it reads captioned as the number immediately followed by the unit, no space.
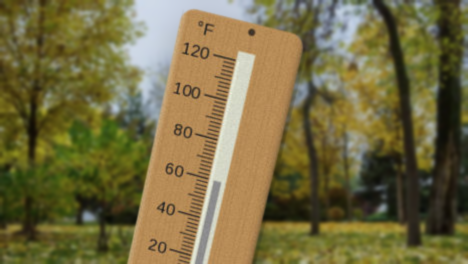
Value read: 60°F
